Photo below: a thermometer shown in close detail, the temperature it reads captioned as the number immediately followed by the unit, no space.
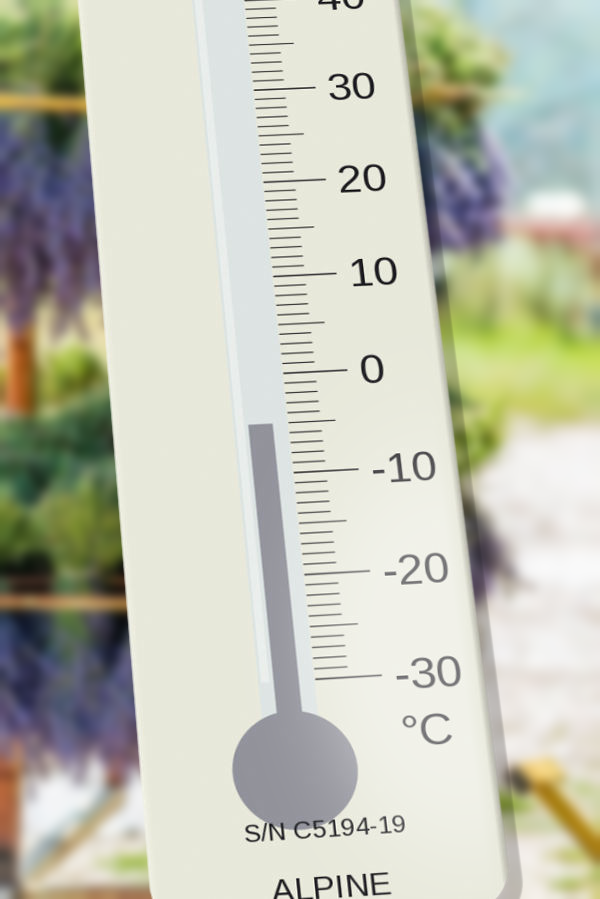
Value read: -5°C
